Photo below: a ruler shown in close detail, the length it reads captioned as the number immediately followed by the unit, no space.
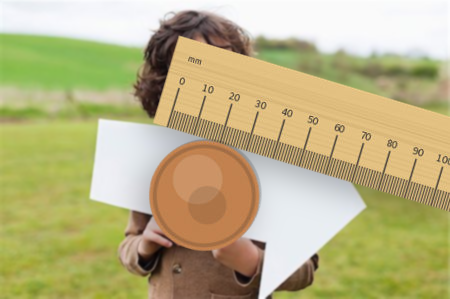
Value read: 40mm
